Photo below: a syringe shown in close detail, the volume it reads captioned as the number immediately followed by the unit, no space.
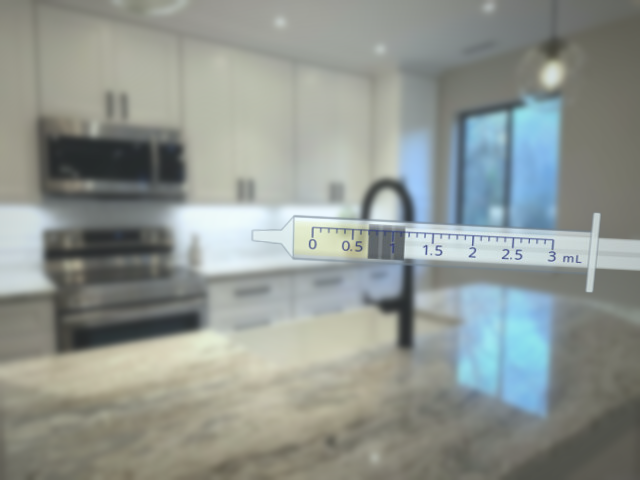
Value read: 0.7mL
